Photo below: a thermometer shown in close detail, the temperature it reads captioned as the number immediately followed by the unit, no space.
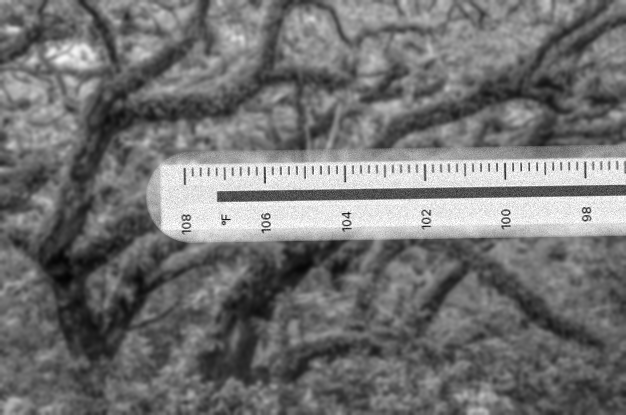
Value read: 107.2°F
